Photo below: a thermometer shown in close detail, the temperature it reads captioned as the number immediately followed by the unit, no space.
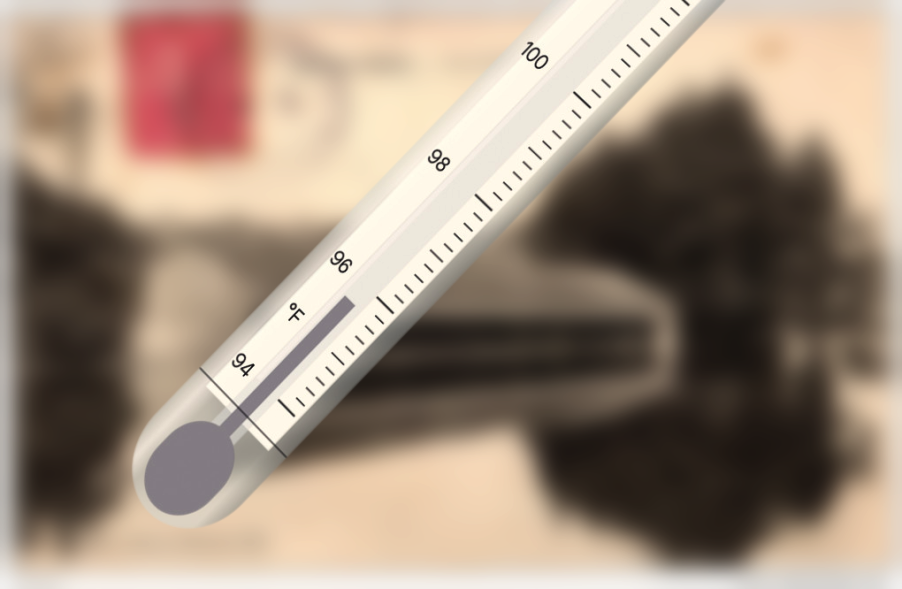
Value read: 95.7°F
